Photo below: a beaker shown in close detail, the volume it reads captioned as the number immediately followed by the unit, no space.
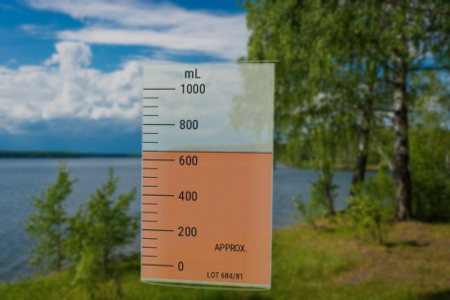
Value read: 650mL
